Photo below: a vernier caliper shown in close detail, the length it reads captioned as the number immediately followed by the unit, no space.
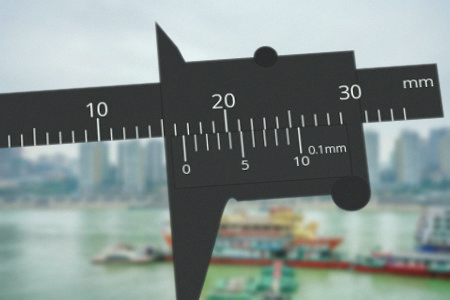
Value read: 16.6mm
